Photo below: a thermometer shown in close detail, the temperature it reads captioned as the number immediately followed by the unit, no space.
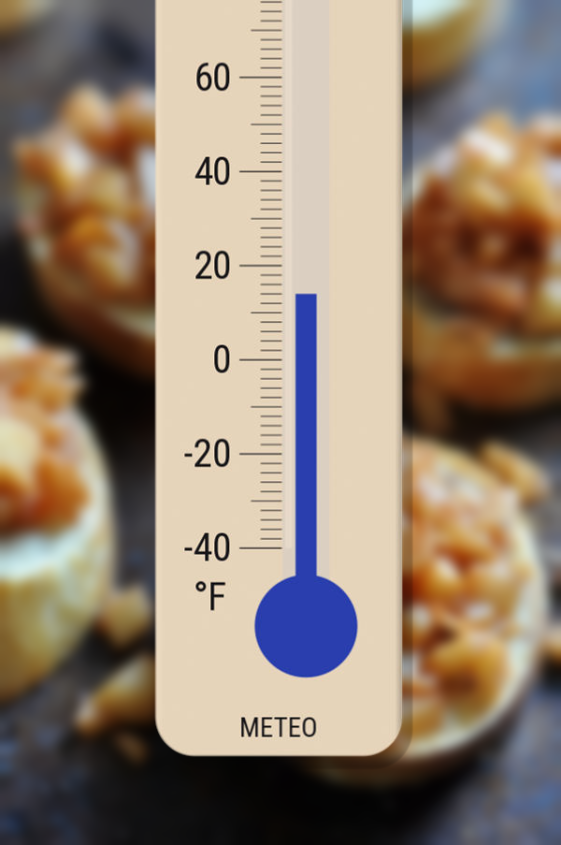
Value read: 14°F
